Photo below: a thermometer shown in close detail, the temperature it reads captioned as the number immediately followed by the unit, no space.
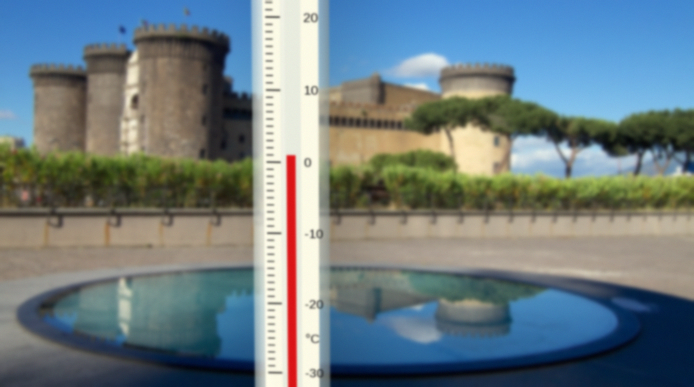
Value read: 1°C
